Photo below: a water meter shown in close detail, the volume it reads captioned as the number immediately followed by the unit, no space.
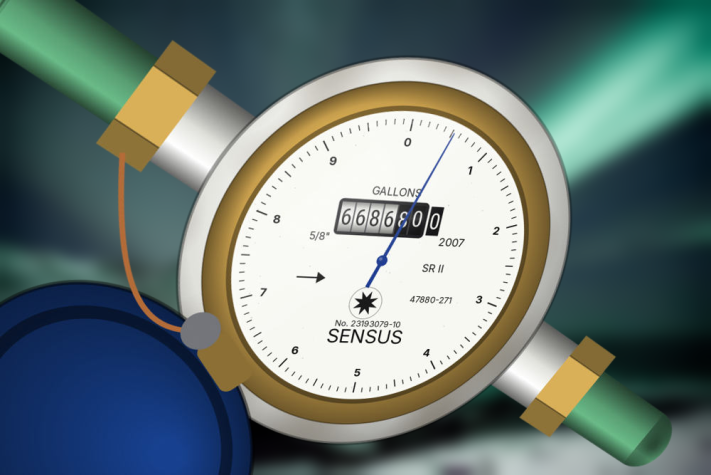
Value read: 6686800.5gal
